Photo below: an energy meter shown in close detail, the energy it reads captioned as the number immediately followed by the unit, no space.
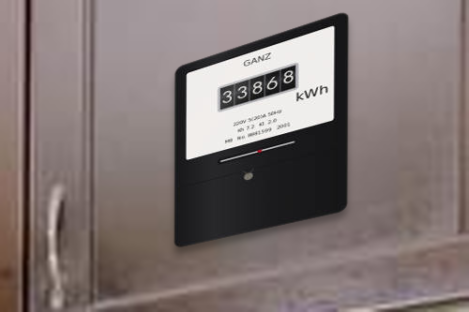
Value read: 33868kWh
